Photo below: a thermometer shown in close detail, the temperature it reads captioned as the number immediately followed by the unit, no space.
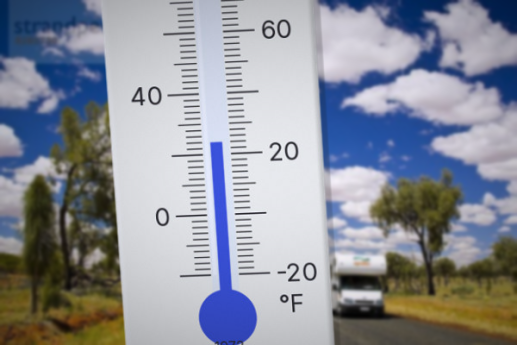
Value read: 24°F
